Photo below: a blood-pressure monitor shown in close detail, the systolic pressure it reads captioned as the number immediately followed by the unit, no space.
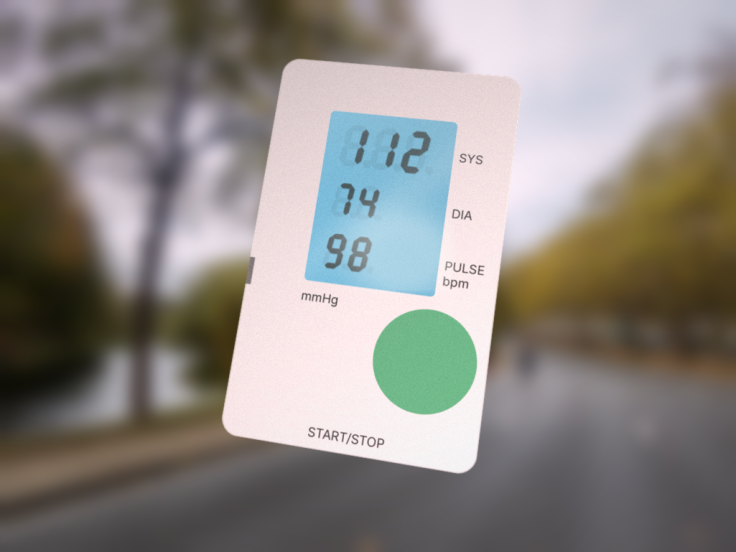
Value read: 112mmHg
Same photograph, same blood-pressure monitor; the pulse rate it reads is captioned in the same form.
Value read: 98bpm
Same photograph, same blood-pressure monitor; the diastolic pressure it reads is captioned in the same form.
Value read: 74mmHg
